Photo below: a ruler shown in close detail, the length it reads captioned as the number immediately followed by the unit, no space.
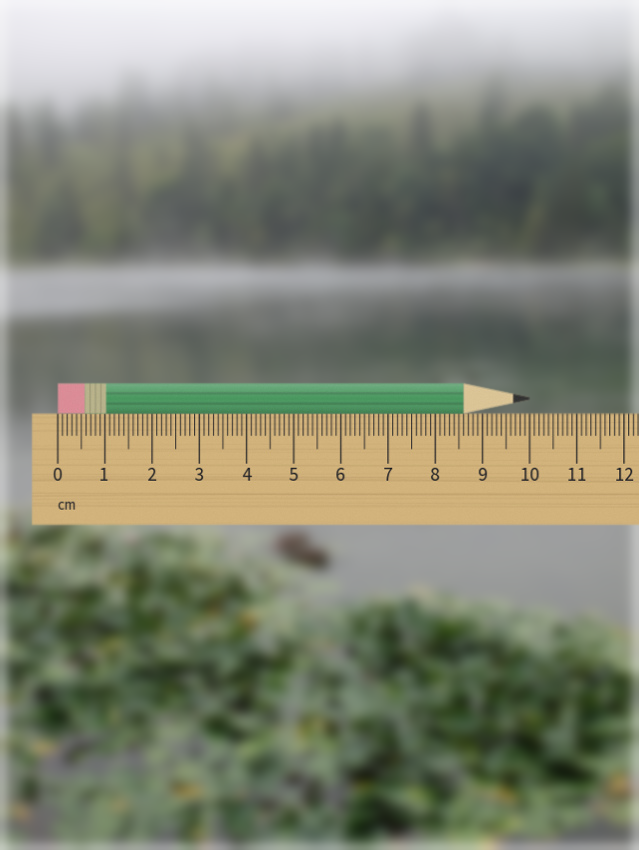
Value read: 10cm
